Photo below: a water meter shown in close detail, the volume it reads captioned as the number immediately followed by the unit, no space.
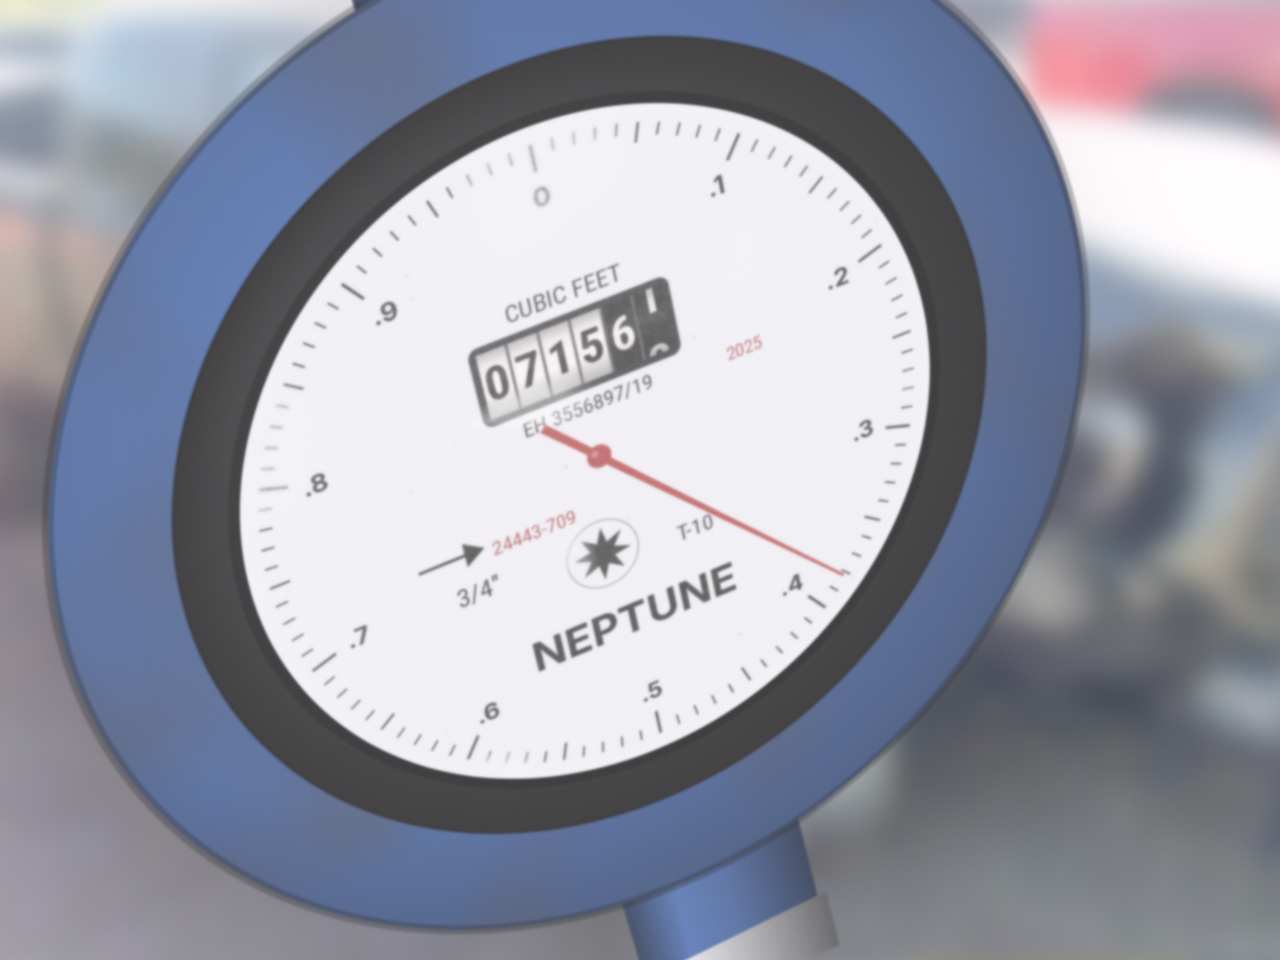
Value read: 71561.38ft³
